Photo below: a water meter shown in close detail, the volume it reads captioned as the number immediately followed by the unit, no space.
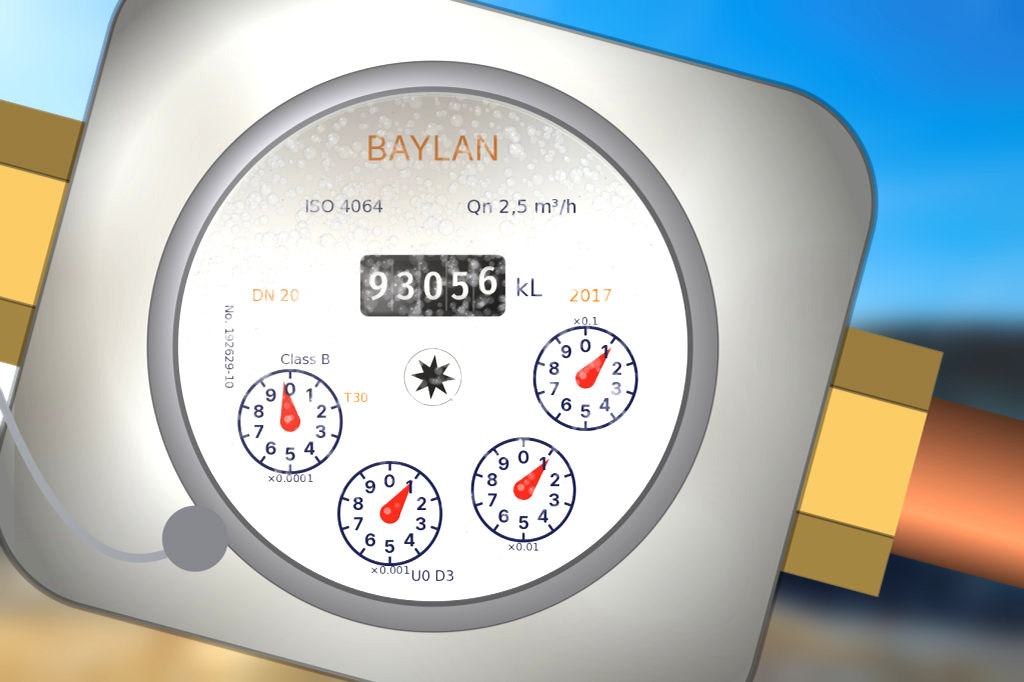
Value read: 93056.1109kL
